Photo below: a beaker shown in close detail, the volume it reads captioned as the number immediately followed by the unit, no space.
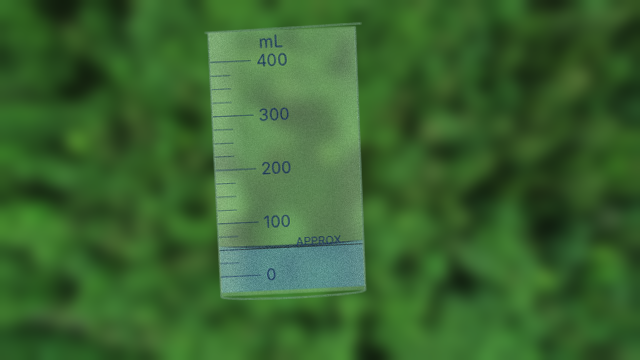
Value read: 50mL
